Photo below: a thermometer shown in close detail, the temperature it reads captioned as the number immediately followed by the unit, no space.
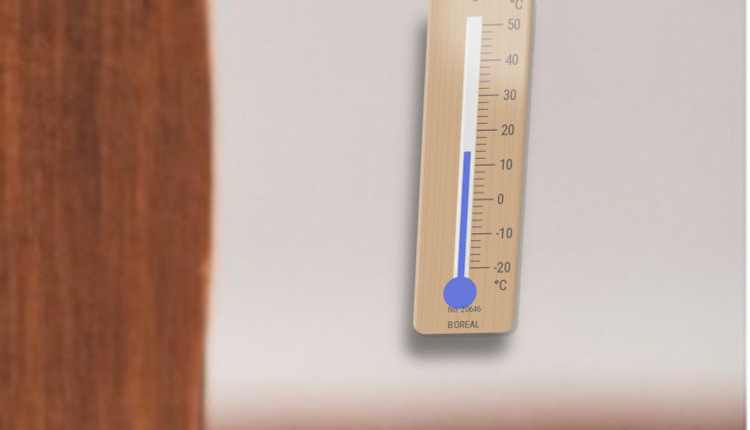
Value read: 14°C
